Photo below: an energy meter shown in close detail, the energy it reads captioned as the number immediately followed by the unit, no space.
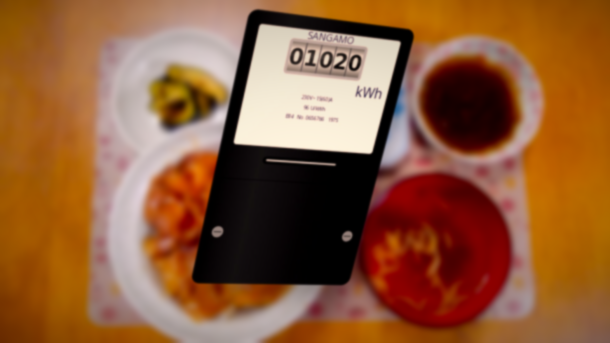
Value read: 1020kWh
